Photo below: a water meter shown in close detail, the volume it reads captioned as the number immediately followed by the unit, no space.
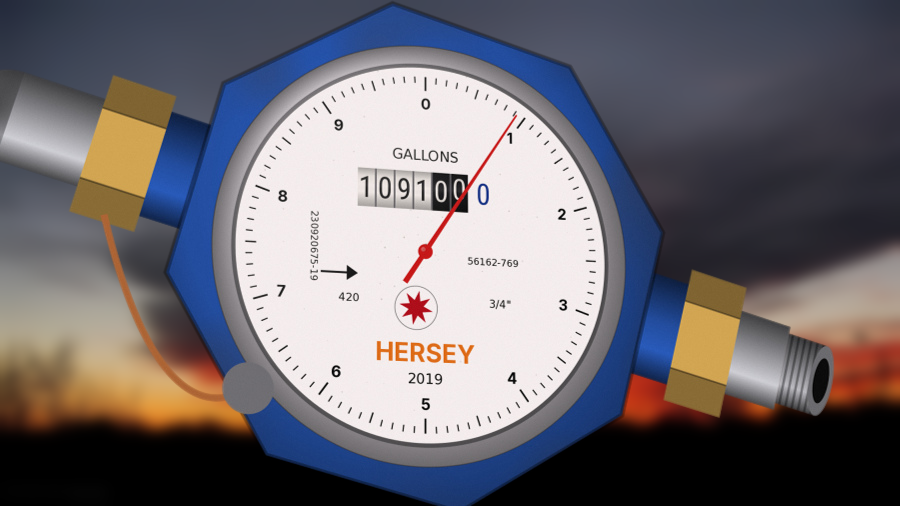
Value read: 1091000.9gal
